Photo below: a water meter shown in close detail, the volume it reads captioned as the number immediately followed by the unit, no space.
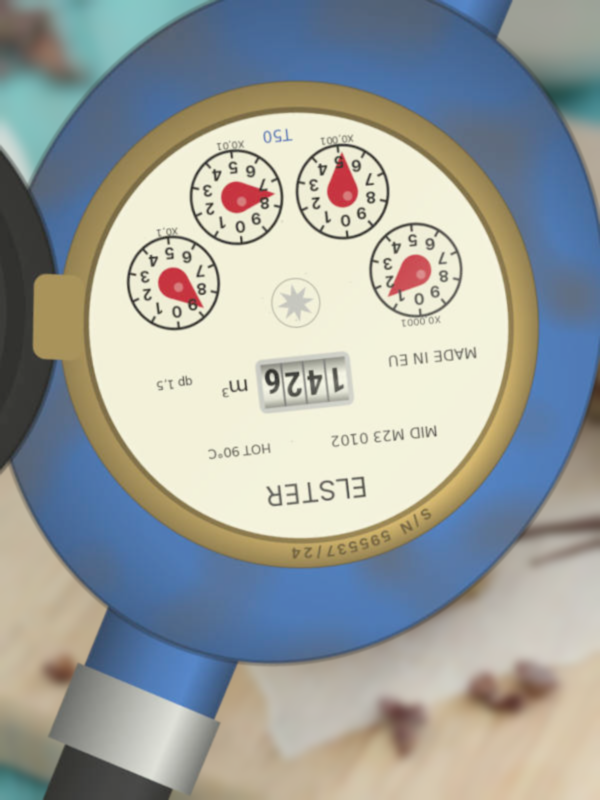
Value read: 1425.8751m³
